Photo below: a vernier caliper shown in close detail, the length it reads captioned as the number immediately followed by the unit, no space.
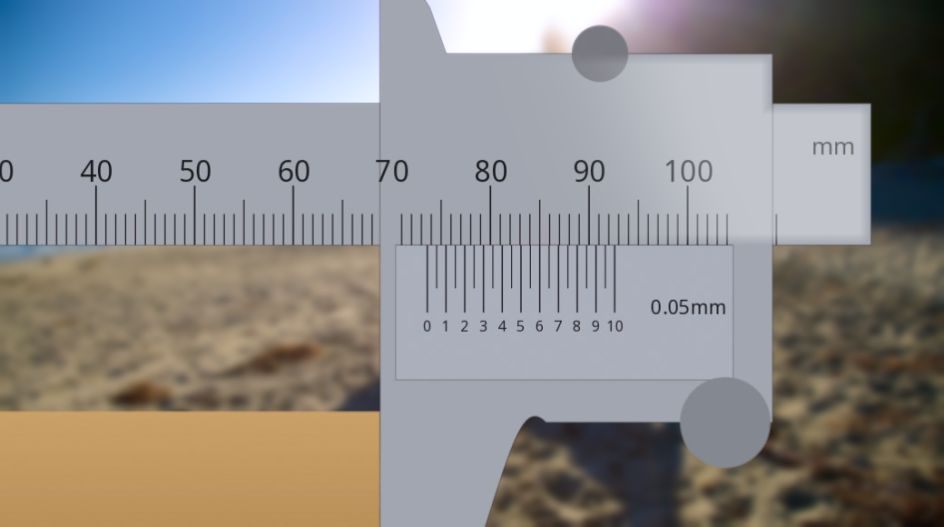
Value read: 73.6mm
